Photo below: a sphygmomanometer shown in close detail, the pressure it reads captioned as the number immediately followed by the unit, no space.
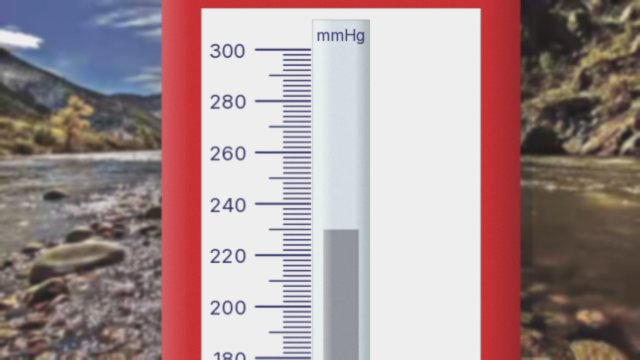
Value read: 230mmHg
